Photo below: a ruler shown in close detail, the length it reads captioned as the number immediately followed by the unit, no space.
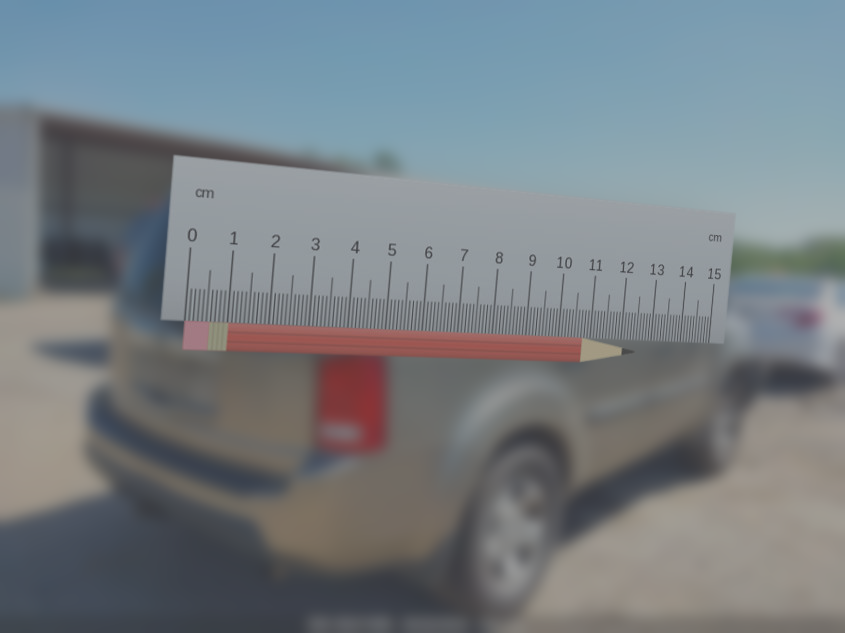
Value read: 12.5cm
